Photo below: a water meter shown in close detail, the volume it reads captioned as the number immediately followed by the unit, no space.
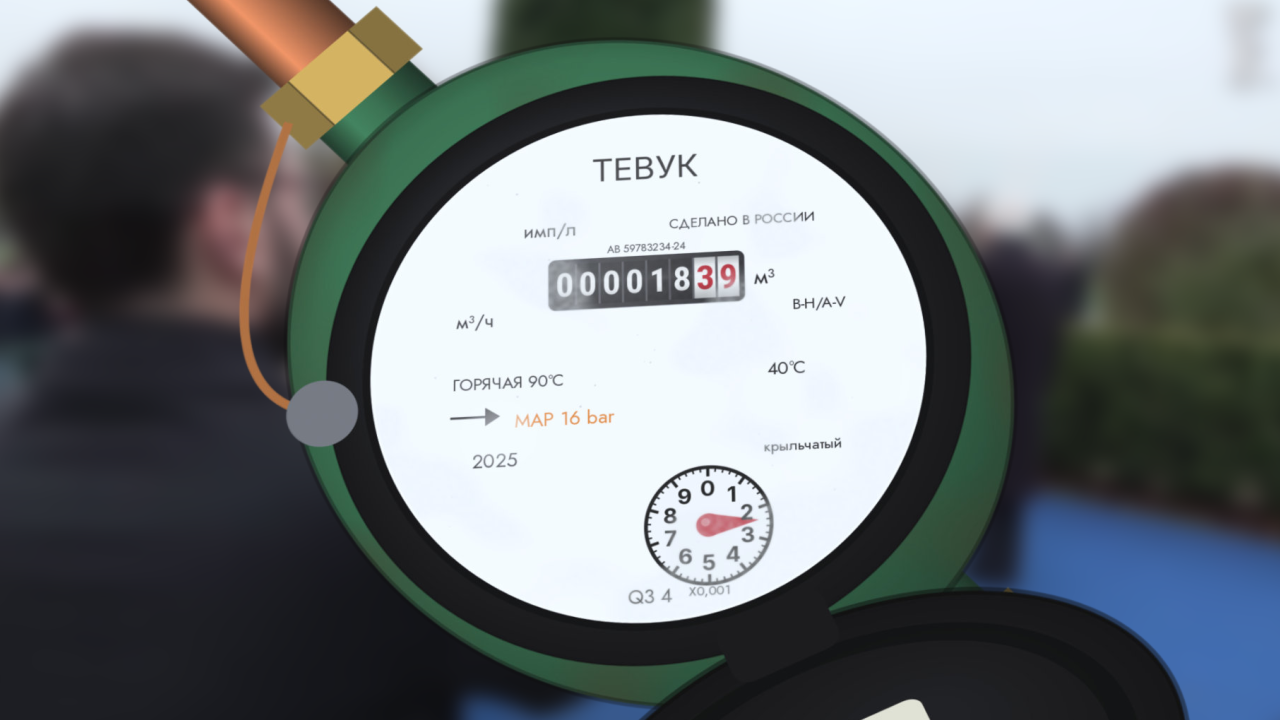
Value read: 18.392m³
